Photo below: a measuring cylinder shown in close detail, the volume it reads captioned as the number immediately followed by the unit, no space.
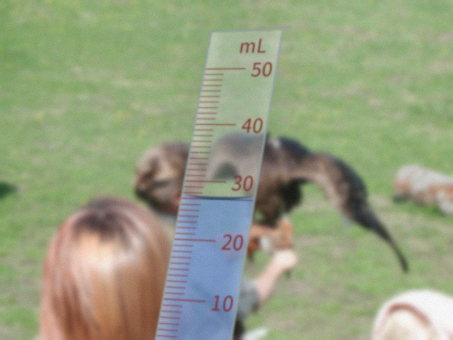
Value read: 27mL
